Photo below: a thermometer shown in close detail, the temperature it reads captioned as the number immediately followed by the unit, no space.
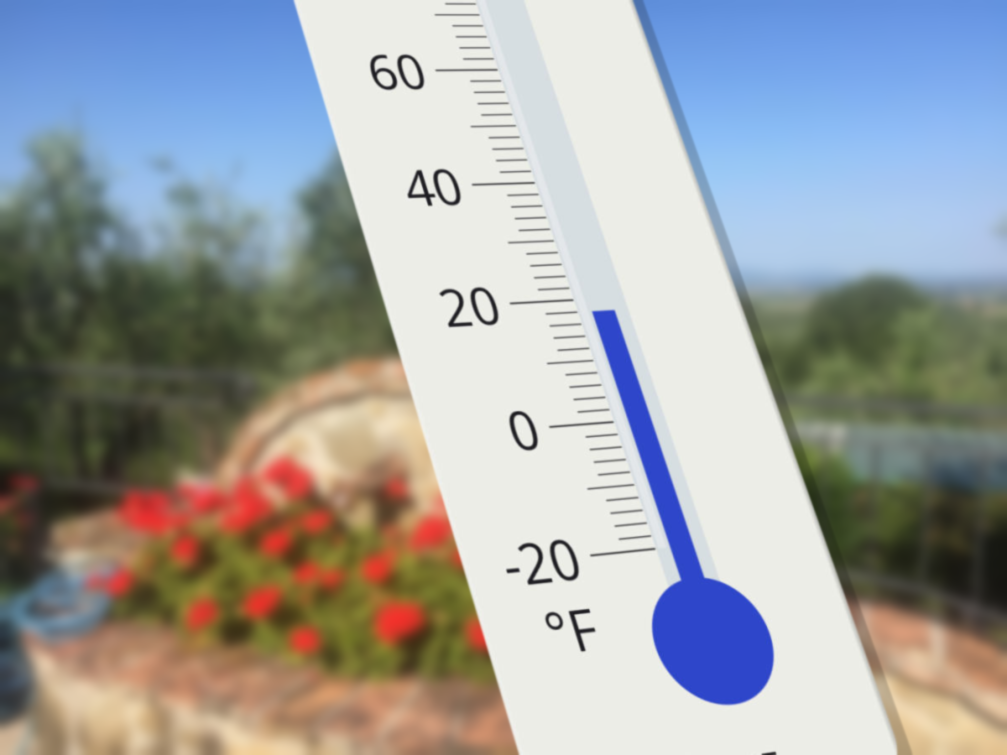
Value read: 18°F
